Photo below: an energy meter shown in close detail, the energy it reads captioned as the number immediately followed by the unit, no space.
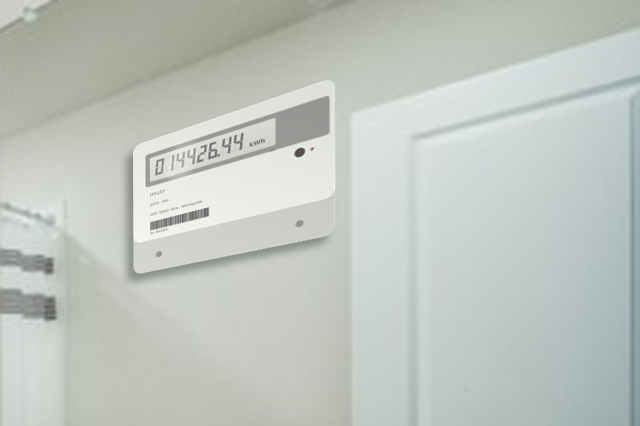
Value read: 14426.44kWh
